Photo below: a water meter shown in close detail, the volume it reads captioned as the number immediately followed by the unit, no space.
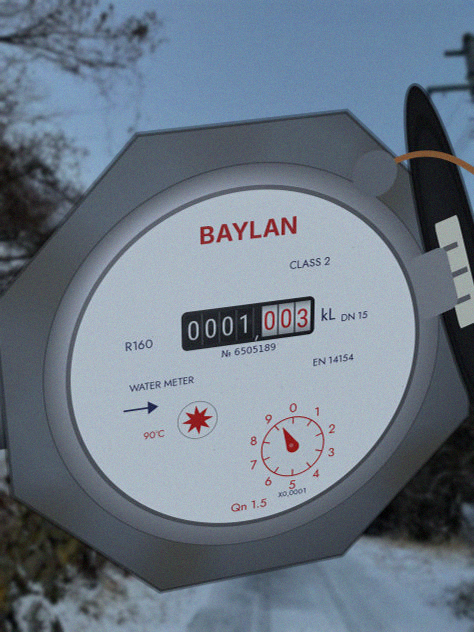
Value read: 1.0029kL
